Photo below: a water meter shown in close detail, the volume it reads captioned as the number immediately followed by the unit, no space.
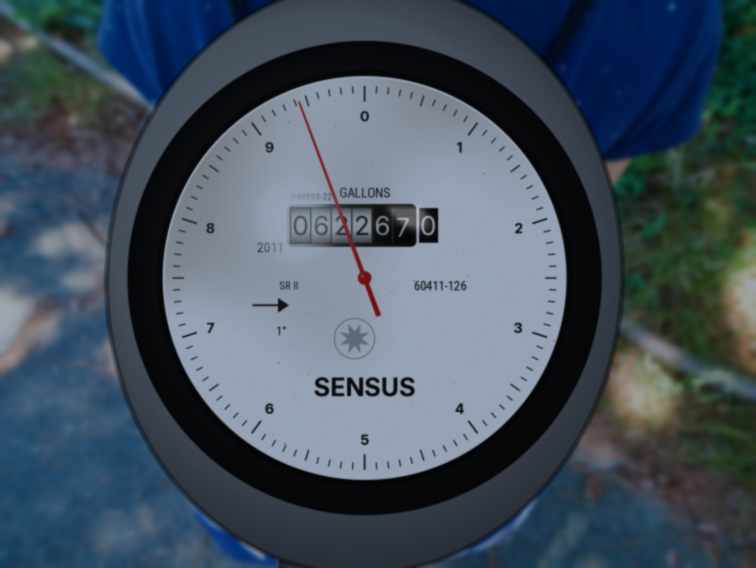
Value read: 622669.4gal
